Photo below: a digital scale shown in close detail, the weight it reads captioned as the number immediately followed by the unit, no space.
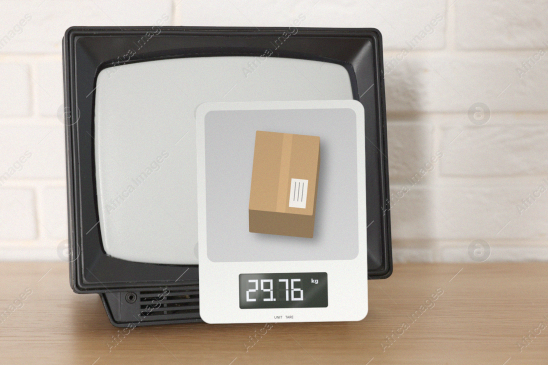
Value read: 29.76kg
